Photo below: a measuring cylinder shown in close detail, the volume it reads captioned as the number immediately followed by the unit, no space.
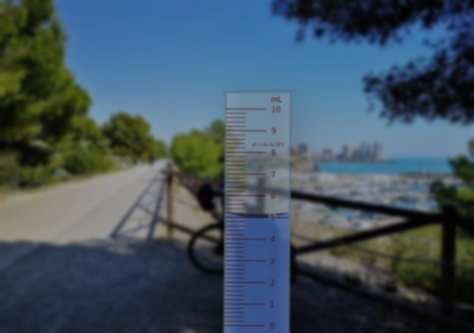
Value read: 5mL
